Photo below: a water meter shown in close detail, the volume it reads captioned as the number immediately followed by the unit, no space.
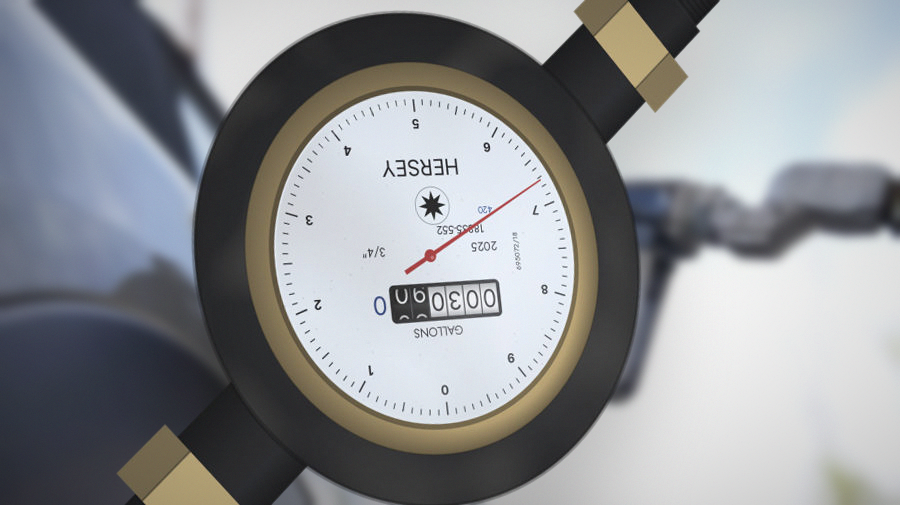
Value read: 30896.7gal
